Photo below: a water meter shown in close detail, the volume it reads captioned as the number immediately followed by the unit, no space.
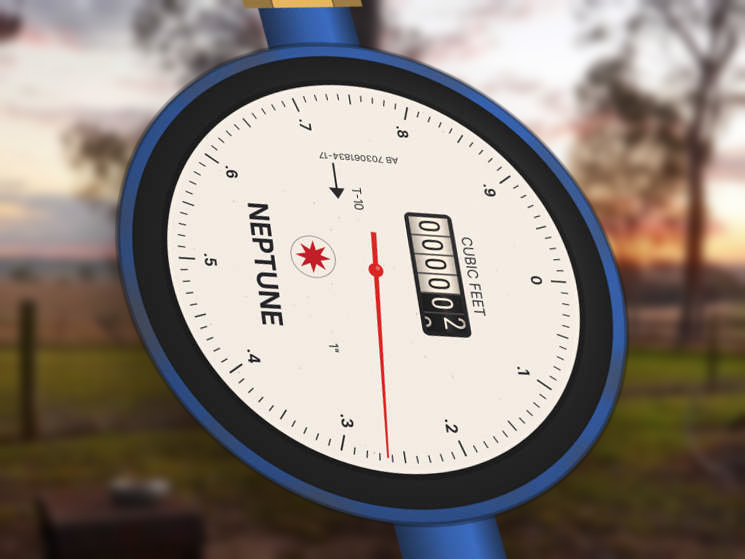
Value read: 2.26ft³
